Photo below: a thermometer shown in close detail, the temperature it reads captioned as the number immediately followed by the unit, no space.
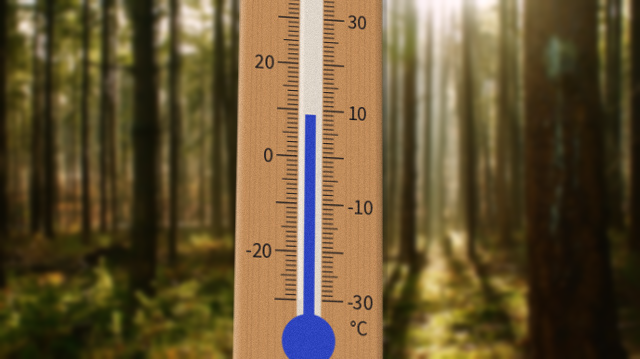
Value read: 9°C
